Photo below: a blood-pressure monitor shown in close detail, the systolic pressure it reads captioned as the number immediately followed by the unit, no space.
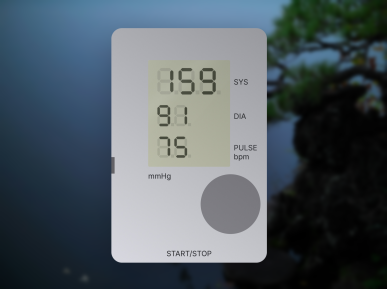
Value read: 159mmHg
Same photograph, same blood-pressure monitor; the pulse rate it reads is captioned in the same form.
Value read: 75bpm
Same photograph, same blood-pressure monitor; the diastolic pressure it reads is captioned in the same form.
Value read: 91mmHg
